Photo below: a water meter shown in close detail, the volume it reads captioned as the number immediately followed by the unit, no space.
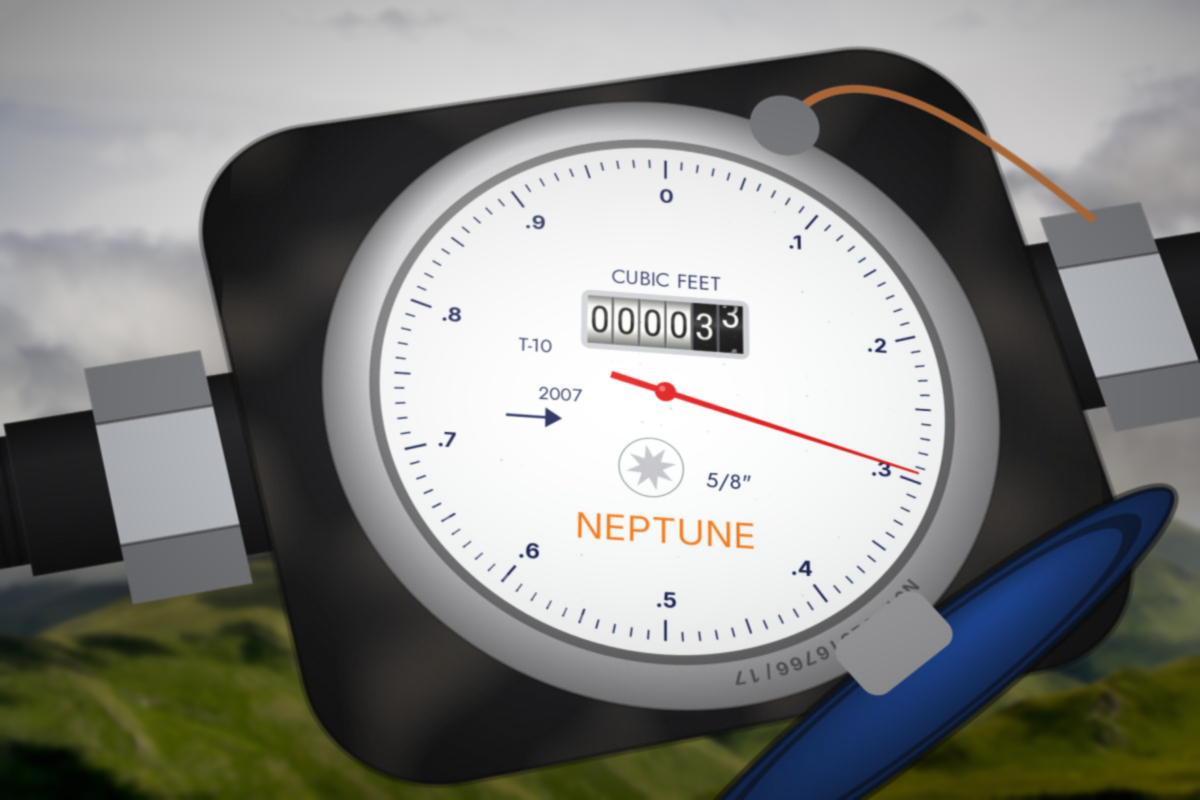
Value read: 33.29ft³
